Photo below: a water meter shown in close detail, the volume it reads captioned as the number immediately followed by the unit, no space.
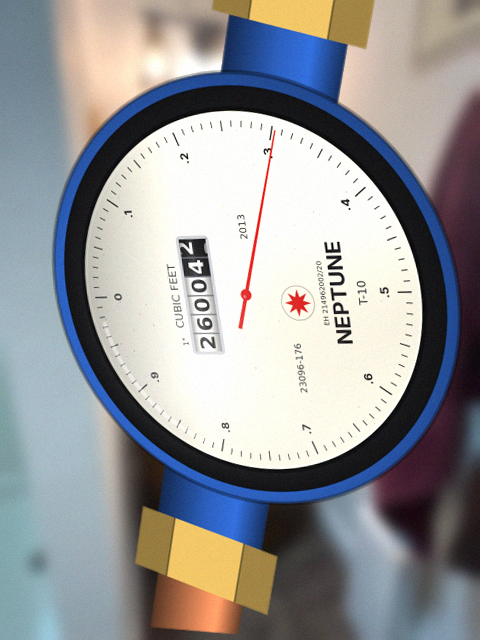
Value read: 260042.30ft³
